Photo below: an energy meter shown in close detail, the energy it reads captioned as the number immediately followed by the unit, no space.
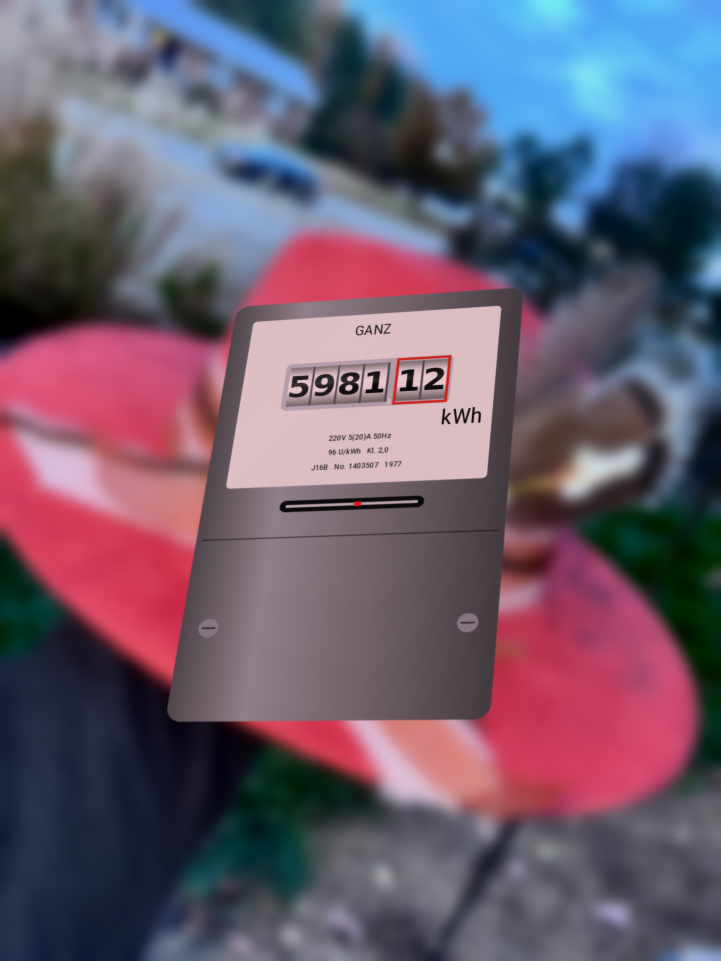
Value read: 5981.12kWh
